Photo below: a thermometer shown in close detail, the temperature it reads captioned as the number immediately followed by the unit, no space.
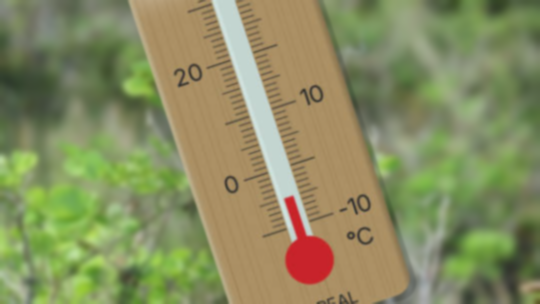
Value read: -5°C
